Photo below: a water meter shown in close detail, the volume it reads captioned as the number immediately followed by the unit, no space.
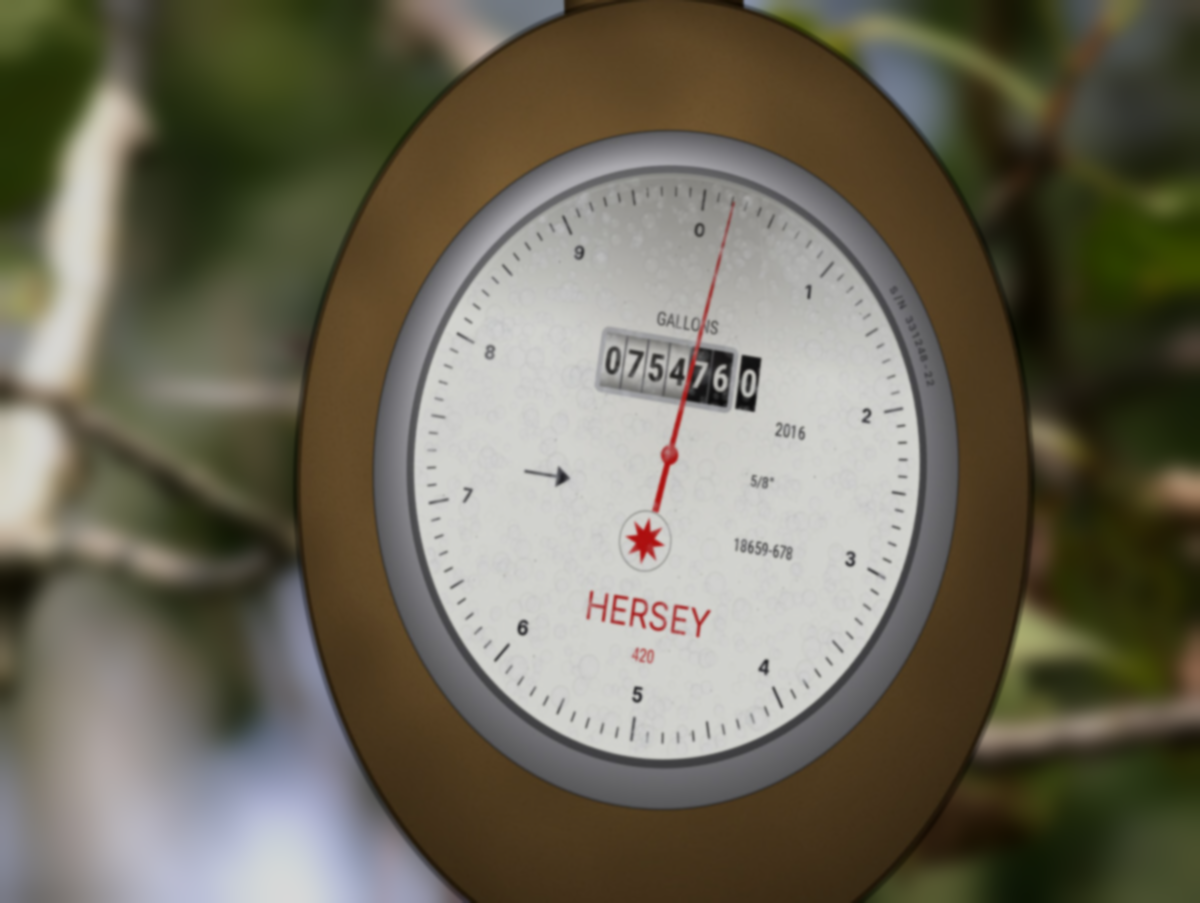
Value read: 754760.2gal
